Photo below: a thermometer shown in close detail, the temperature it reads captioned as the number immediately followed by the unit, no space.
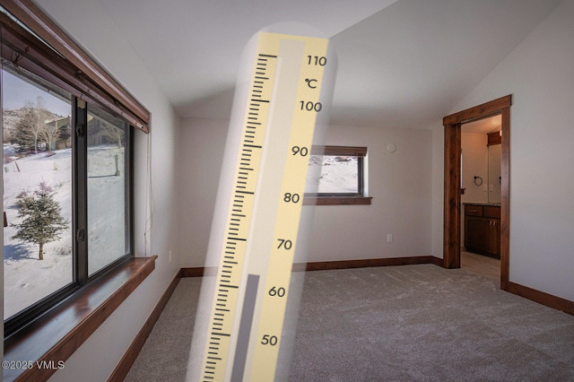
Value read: 63°C
